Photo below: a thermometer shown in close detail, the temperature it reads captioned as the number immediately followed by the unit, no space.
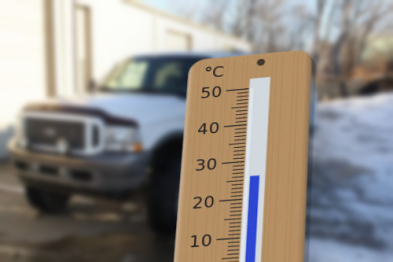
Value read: 26°C
